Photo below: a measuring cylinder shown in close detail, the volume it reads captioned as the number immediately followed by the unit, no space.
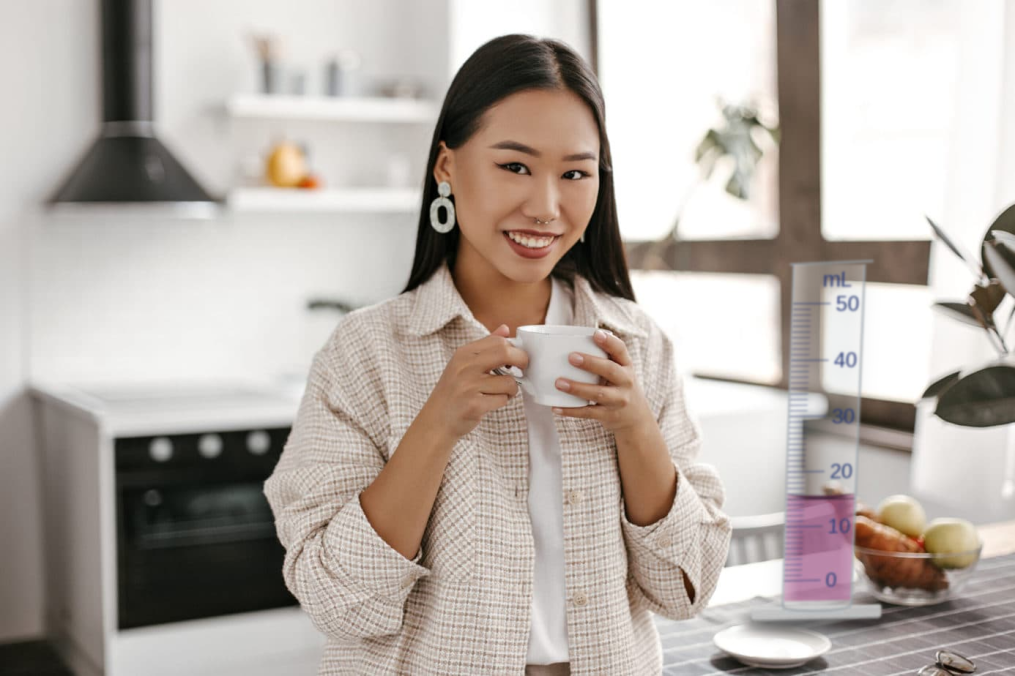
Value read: 15mL
